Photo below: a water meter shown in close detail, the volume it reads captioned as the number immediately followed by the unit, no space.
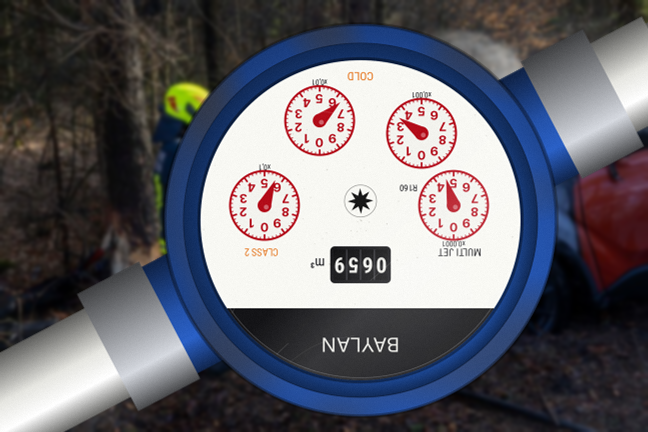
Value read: 659.5634m³
